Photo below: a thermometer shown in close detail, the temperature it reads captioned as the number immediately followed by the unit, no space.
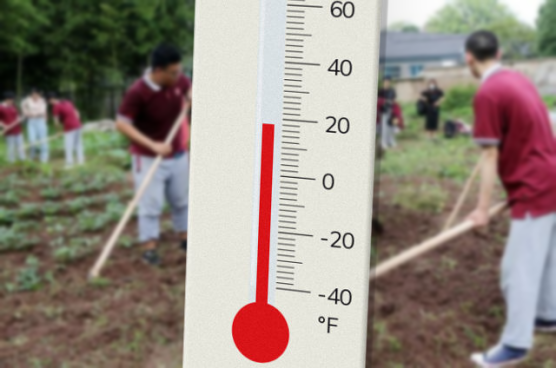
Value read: 18°F
